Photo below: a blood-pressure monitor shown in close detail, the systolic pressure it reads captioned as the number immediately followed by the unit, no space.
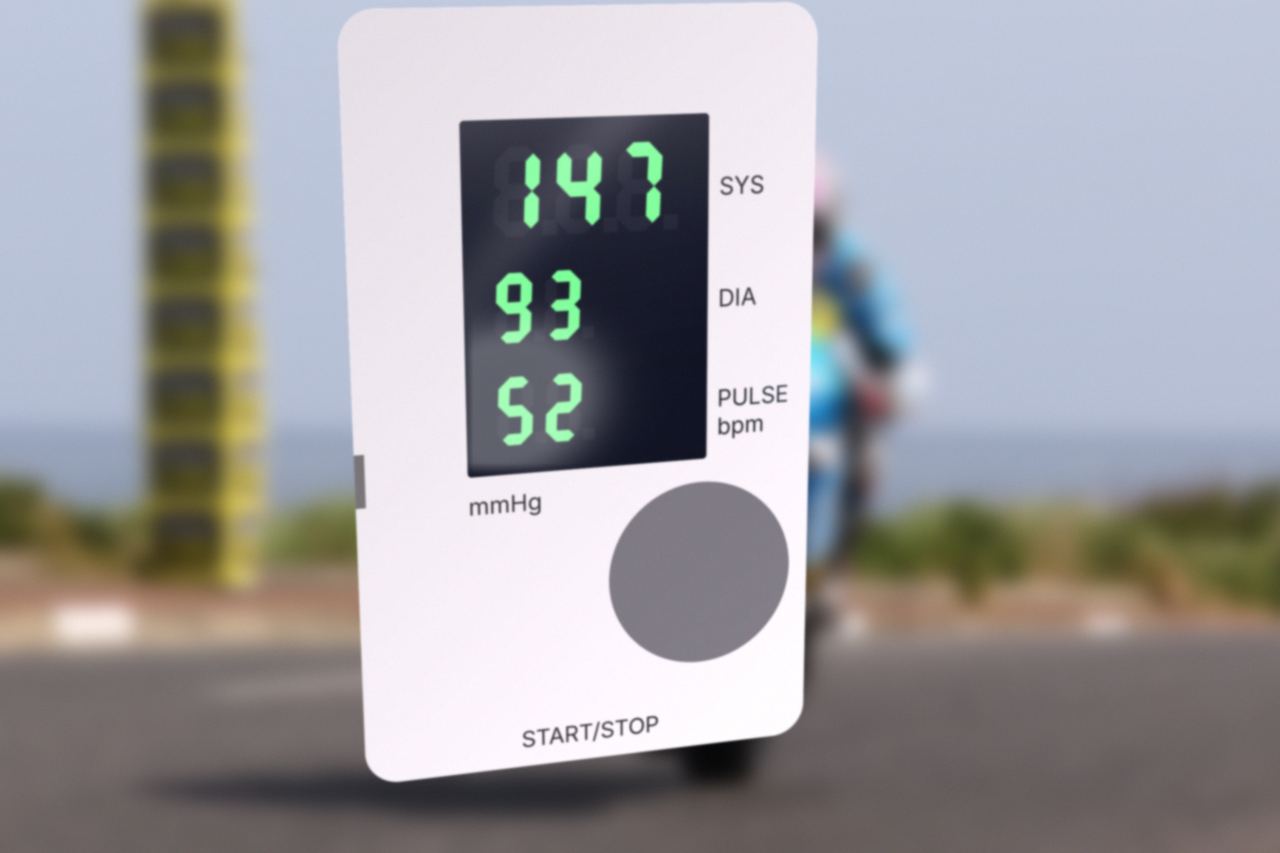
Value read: 147mmHg
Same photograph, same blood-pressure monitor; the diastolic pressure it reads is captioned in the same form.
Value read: 93mmHg
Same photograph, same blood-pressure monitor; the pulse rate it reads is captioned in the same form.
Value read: 52bpm
